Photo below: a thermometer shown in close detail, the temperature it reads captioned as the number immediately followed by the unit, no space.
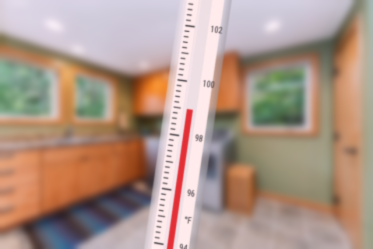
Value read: 99°F
